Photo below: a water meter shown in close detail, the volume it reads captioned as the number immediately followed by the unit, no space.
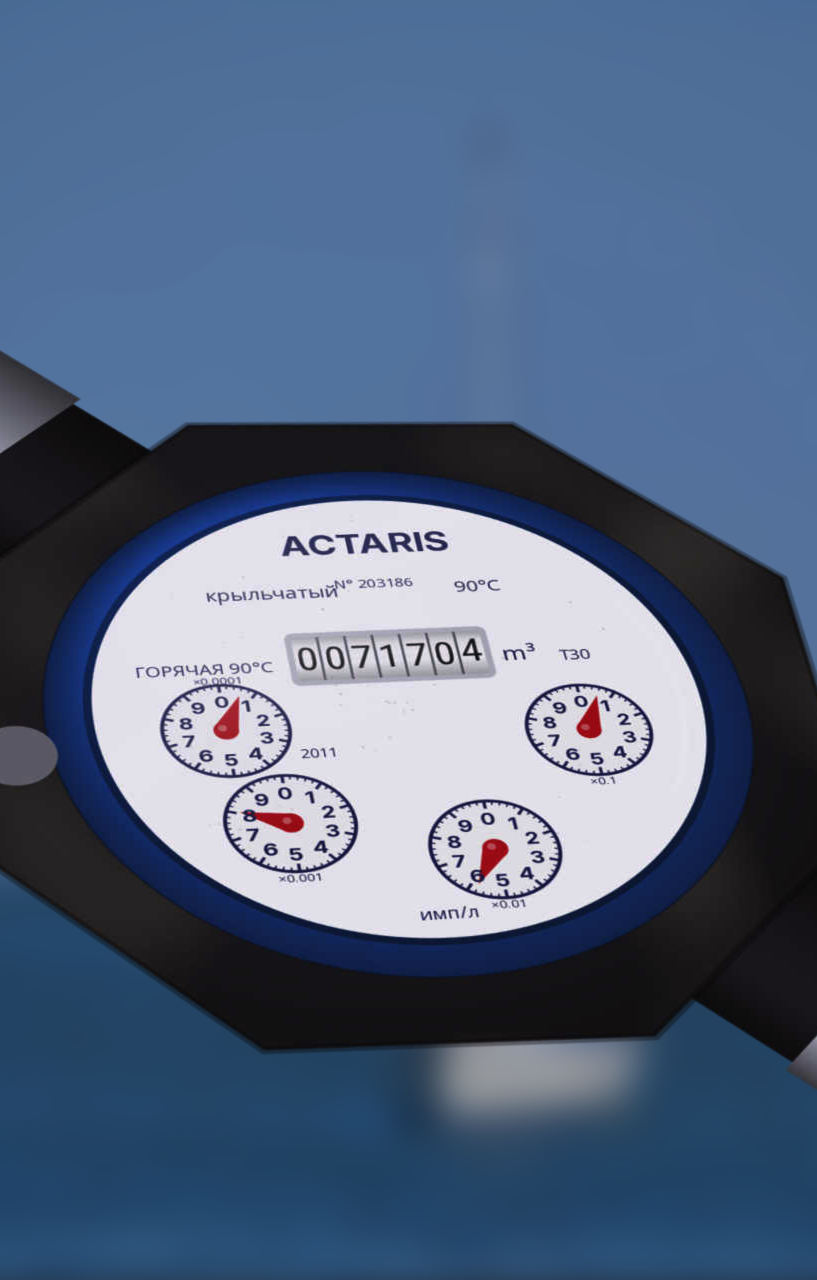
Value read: 71704.0580m³
